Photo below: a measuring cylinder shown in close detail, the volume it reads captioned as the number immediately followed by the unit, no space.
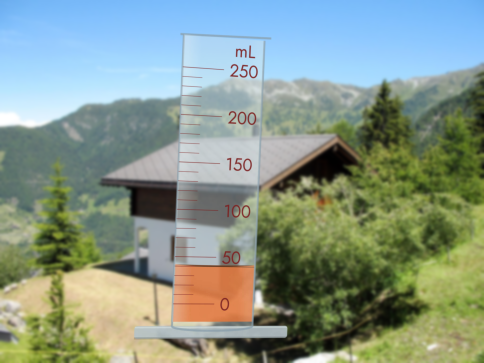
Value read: 40mL
